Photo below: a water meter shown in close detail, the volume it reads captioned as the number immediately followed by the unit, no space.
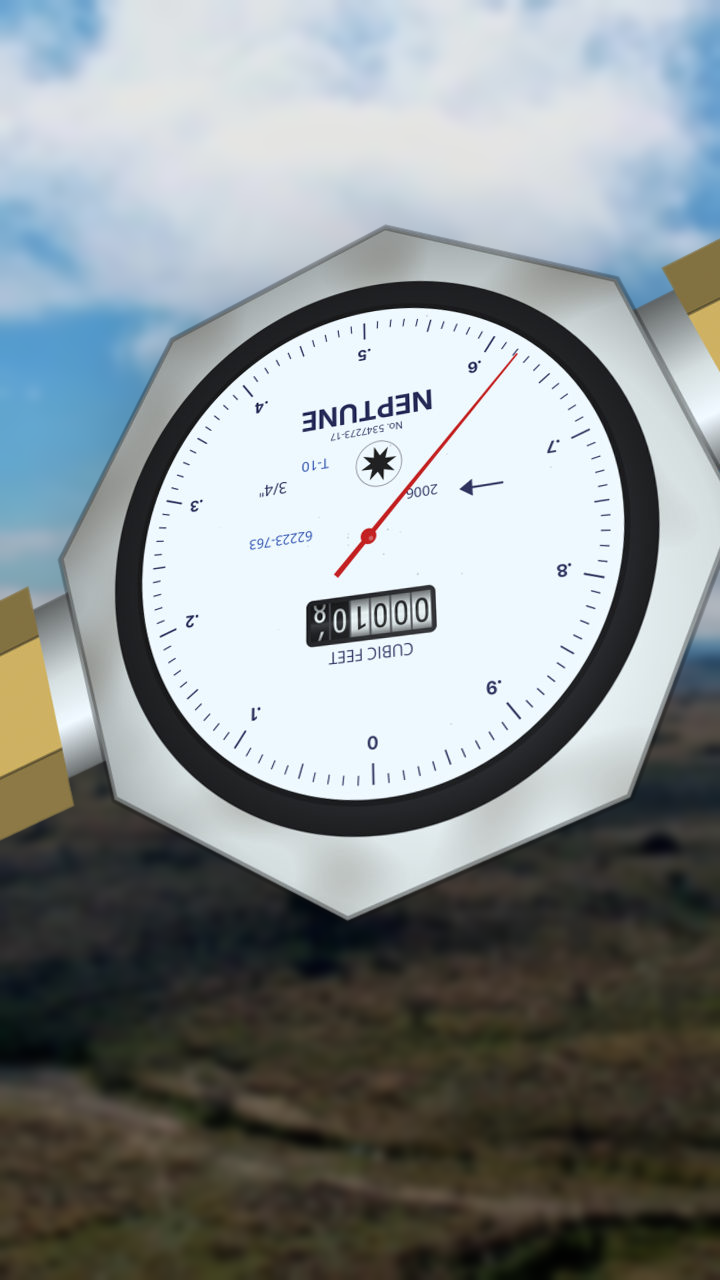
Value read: 107.62ft³
